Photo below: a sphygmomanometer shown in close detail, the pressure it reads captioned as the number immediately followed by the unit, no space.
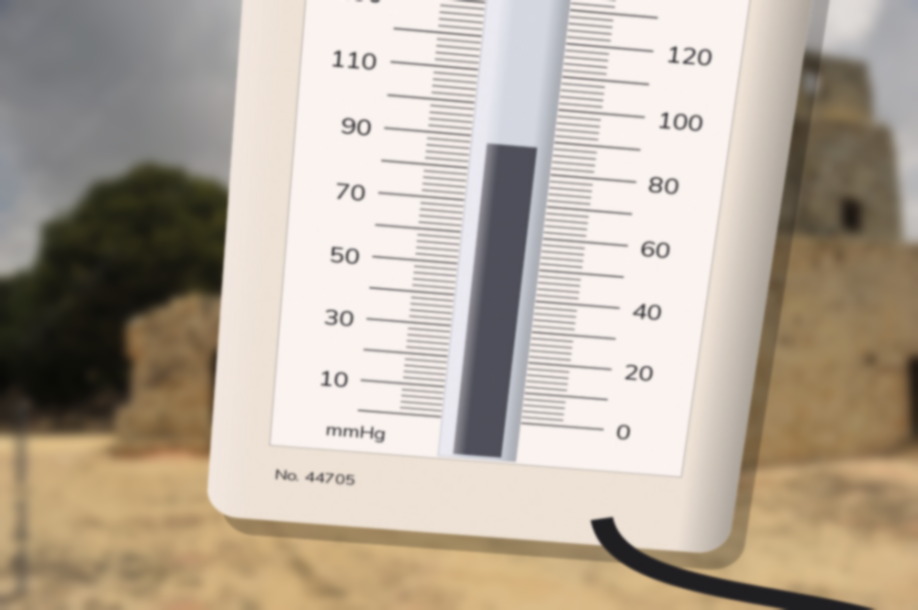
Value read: 88mmHg
